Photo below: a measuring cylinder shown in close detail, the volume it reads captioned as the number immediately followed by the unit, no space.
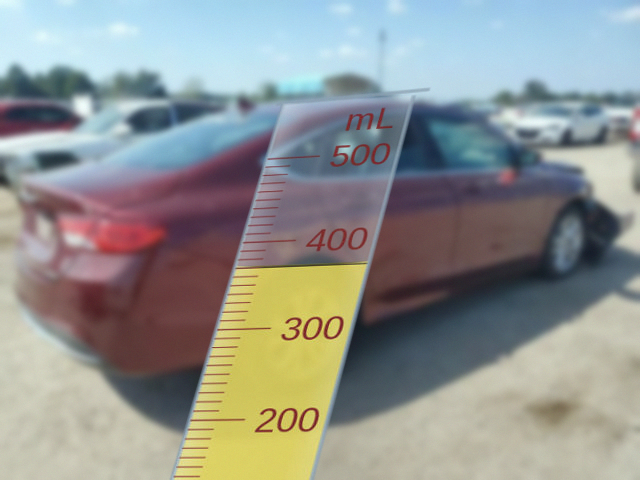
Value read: 370mL
